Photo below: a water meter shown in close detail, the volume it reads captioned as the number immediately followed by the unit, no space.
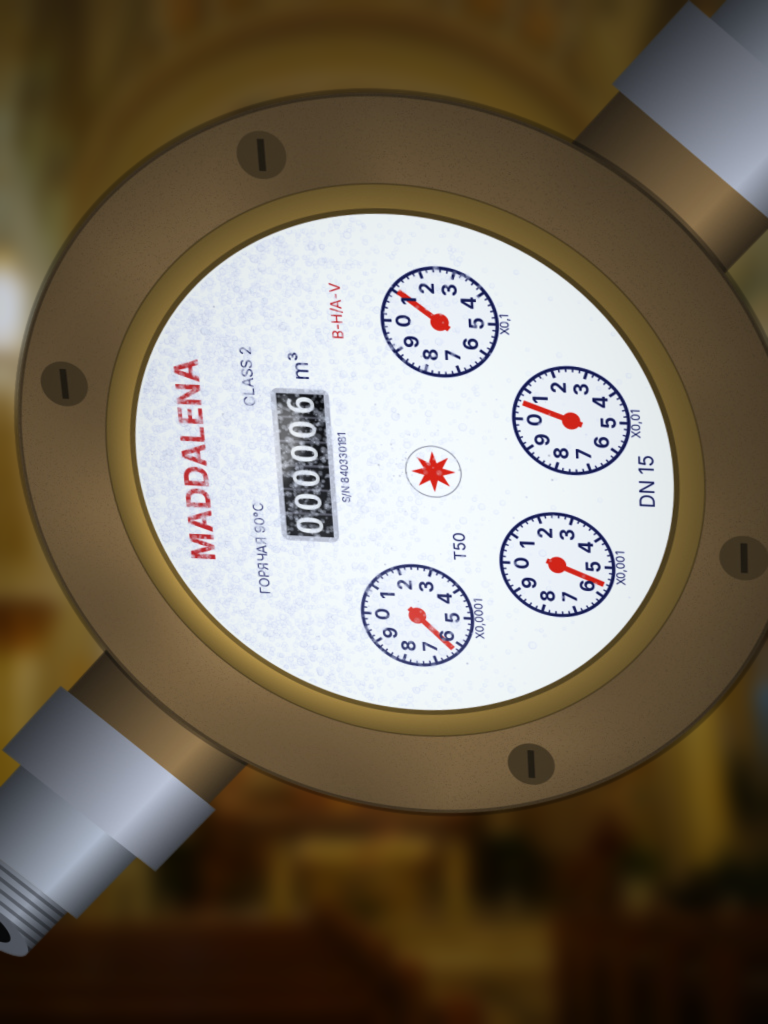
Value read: 6.1056m³
